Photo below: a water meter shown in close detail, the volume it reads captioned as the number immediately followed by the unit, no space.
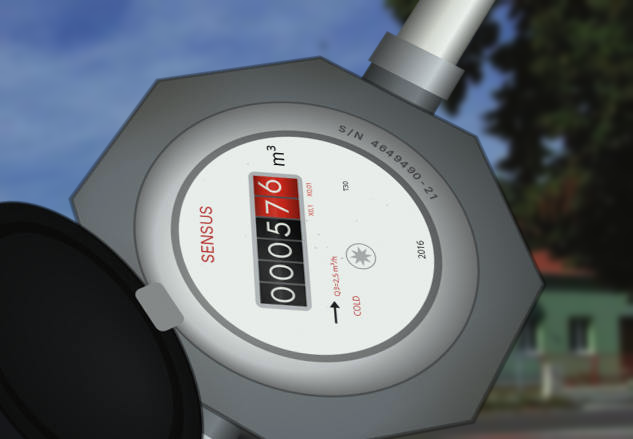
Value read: 5.76m³
